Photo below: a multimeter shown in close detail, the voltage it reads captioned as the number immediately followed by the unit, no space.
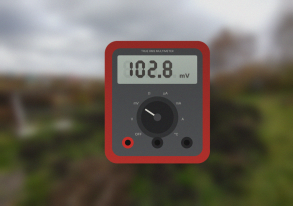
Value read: 102.8mV
